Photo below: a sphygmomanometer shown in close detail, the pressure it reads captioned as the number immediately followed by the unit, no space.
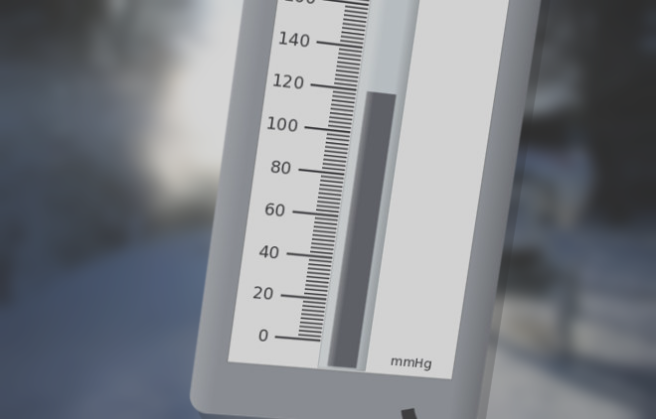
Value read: 120mmHg
